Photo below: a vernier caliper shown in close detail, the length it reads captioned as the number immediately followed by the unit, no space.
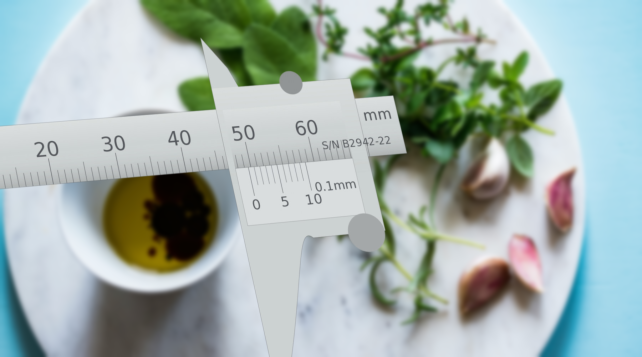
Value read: 49.6mm
